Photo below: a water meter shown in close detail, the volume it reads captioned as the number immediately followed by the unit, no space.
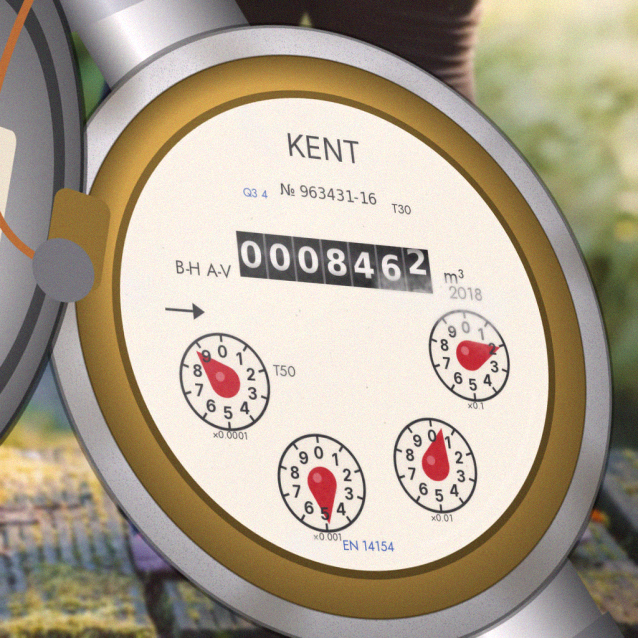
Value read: 8462.2048m³
